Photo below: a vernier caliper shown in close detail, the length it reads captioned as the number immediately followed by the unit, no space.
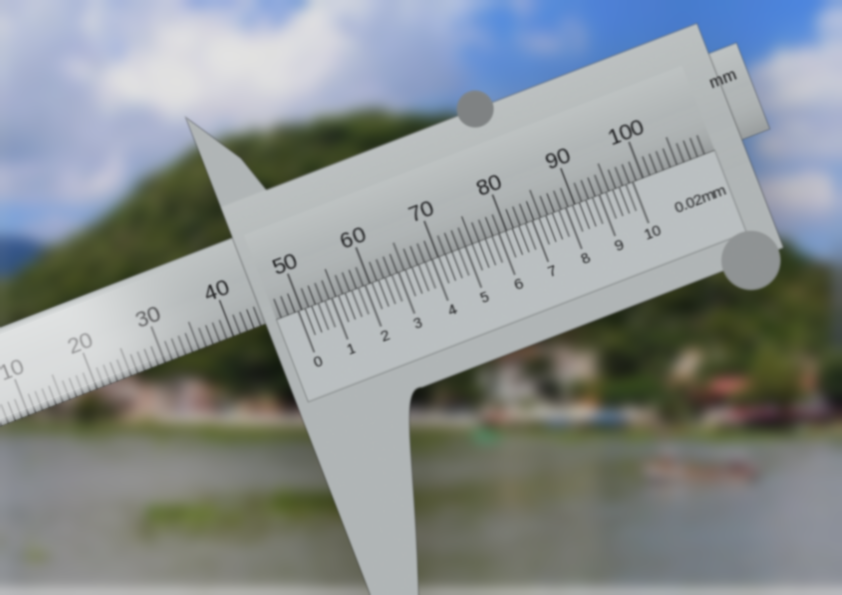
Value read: 49.5mm
